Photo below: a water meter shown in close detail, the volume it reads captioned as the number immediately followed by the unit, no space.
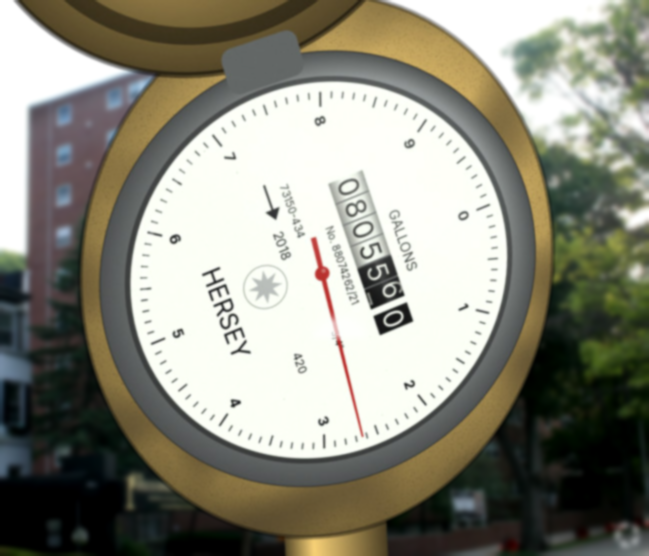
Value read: 805562.6gal
